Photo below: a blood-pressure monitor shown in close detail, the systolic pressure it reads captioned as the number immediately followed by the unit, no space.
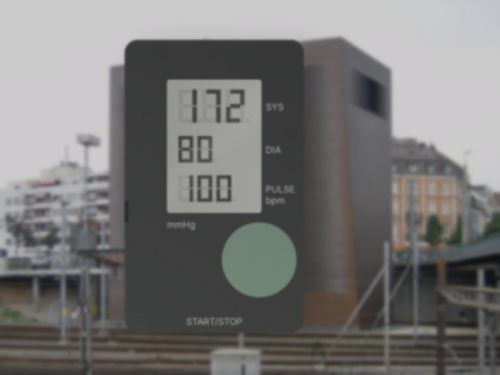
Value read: 172mmHg
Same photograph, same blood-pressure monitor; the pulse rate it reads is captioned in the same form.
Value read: 100bpm
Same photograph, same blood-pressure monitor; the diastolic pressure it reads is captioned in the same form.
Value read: 80mmHg
